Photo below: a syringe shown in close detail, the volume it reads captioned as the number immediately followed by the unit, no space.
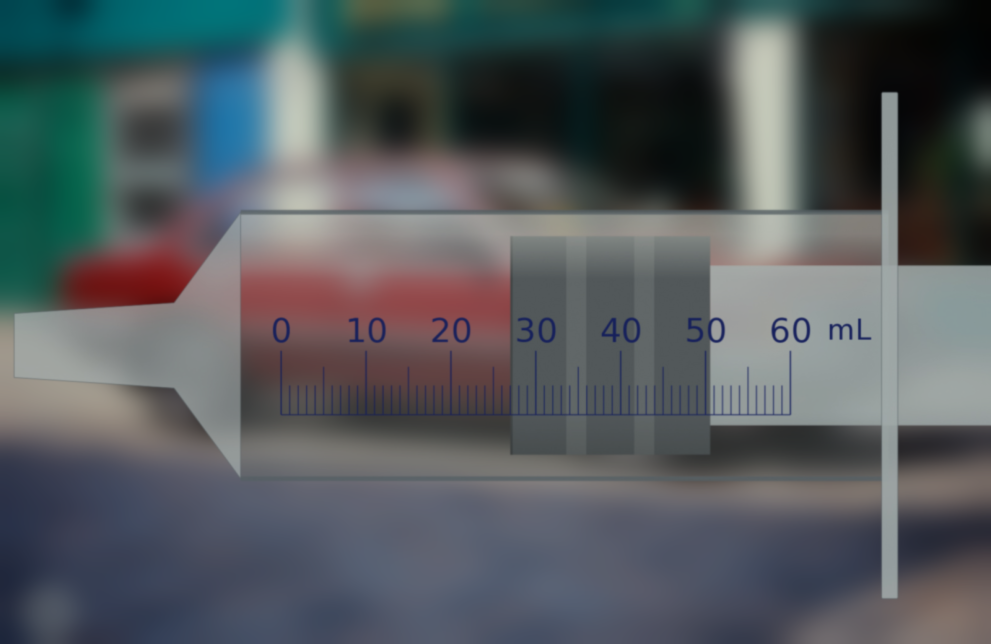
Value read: 27mL
